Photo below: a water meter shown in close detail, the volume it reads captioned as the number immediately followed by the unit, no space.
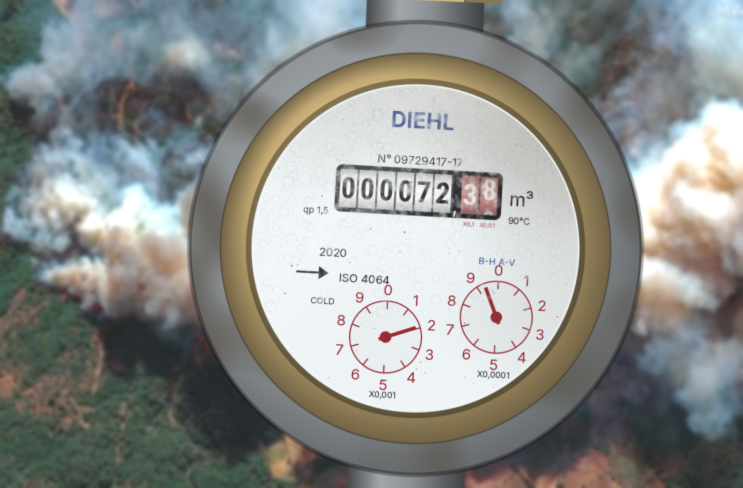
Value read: 72.3819m³
